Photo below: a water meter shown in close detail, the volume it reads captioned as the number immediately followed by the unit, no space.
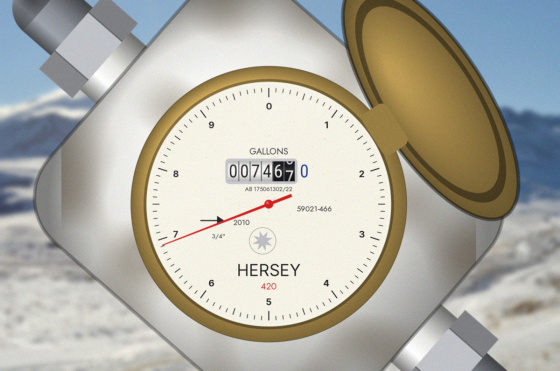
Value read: 74666.9gal
